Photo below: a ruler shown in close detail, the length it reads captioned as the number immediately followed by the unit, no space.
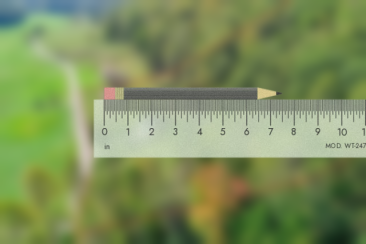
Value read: 7.5in
